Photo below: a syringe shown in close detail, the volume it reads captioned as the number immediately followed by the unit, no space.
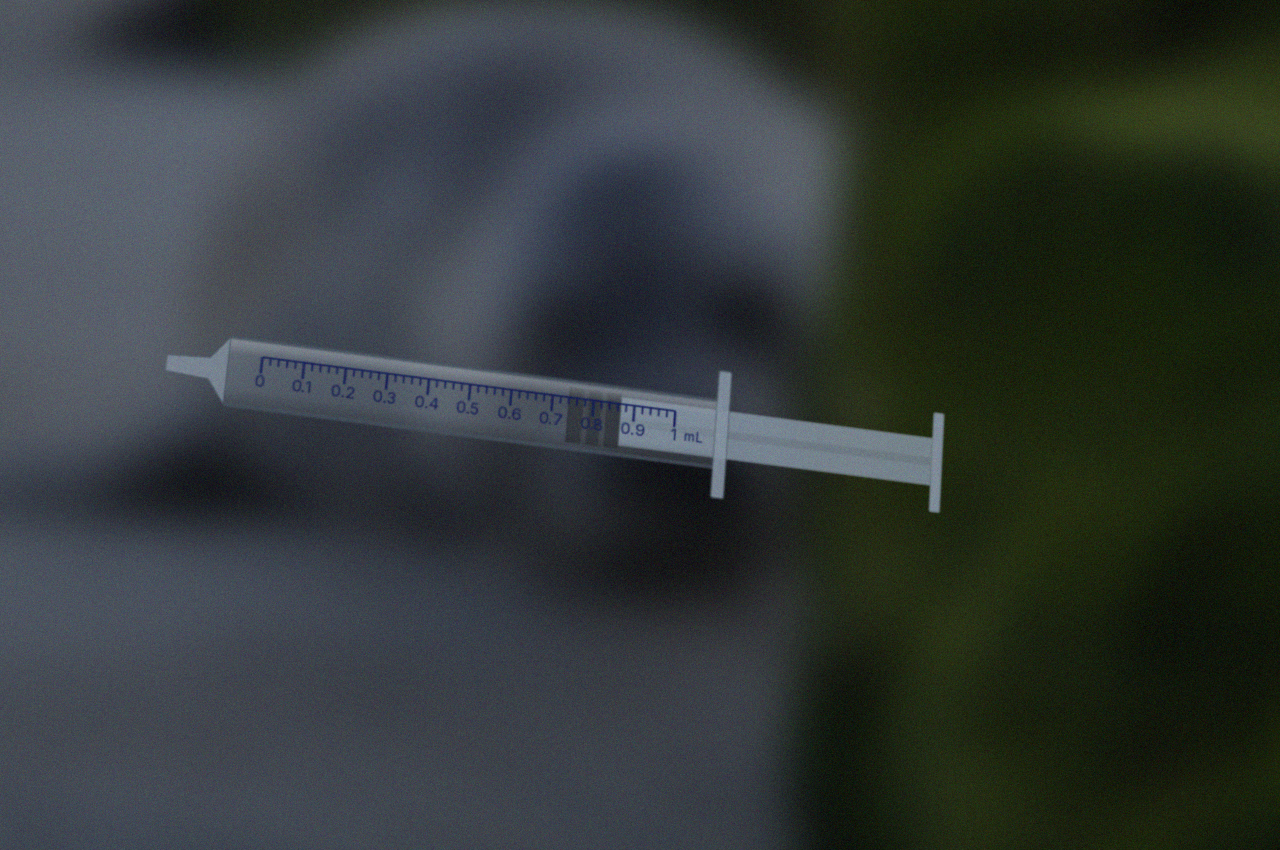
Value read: 0.74mL
